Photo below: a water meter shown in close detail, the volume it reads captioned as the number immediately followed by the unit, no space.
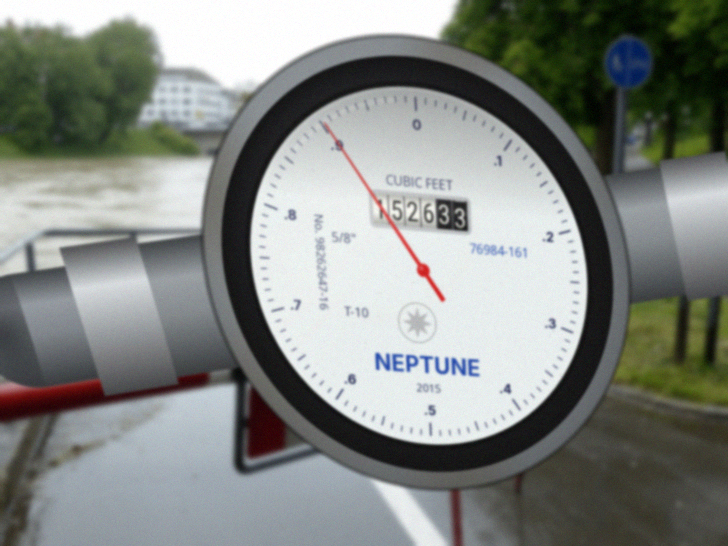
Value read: 152632.90ft³
